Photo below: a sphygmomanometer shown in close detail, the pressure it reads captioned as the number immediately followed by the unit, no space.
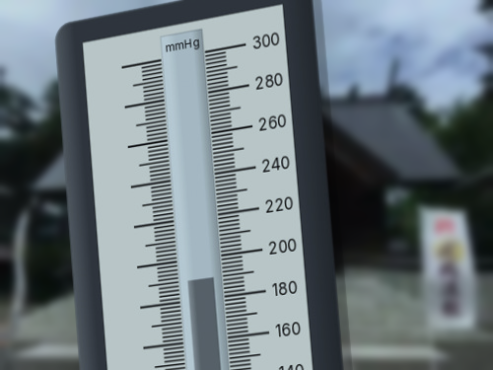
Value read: 190mmHg
